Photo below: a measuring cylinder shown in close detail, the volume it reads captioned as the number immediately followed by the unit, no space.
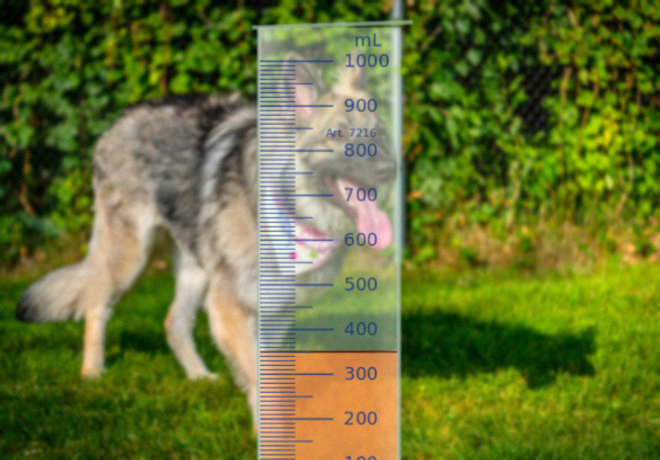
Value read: 350mL
